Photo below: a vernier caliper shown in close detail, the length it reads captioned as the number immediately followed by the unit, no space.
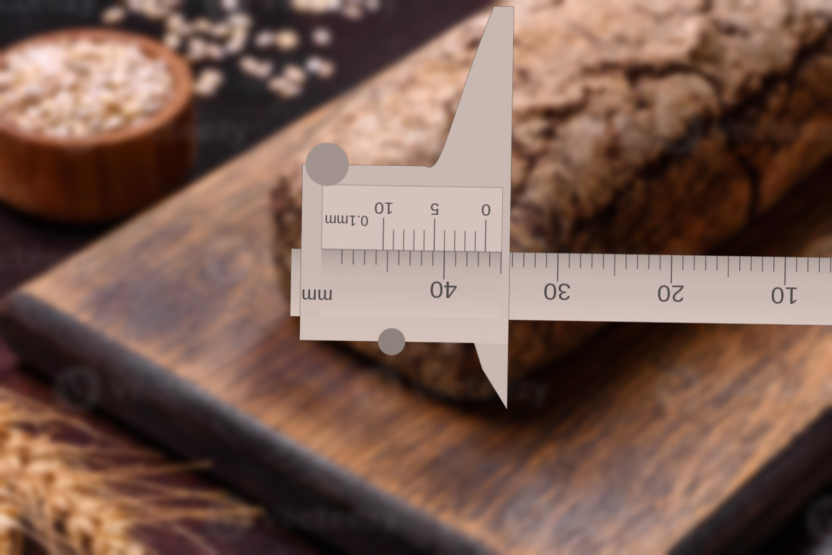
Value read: 36.4mm
